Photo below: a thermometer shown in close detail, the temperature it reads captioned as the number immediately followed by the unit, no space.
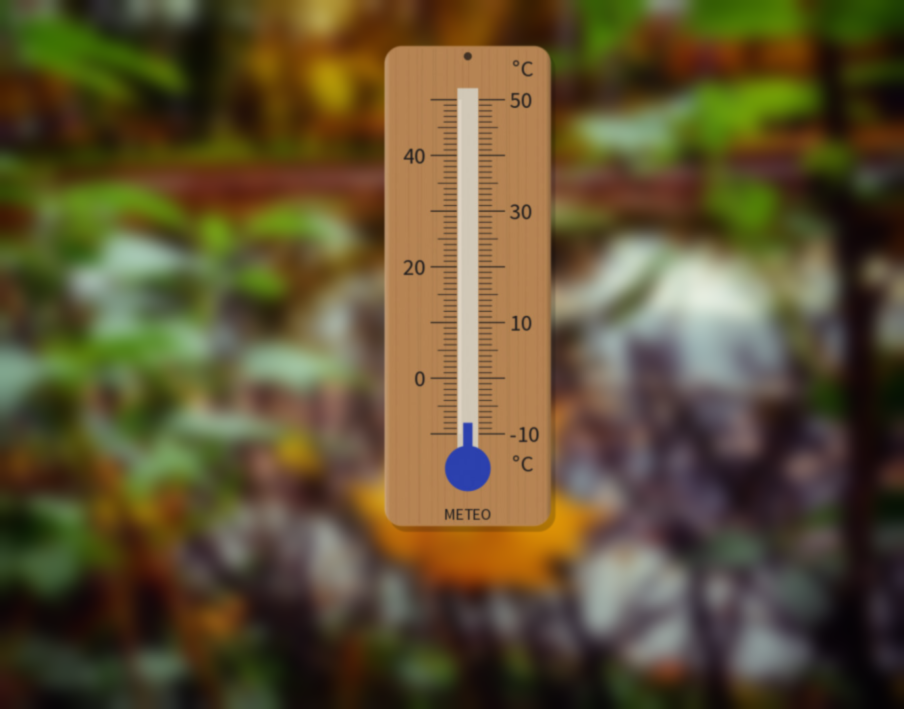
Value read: -8°C
